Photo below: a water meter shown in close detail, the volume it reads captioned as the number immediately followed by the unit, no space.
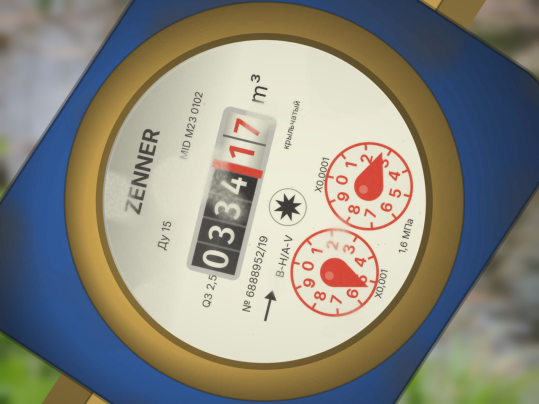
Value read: 334.1752m³
